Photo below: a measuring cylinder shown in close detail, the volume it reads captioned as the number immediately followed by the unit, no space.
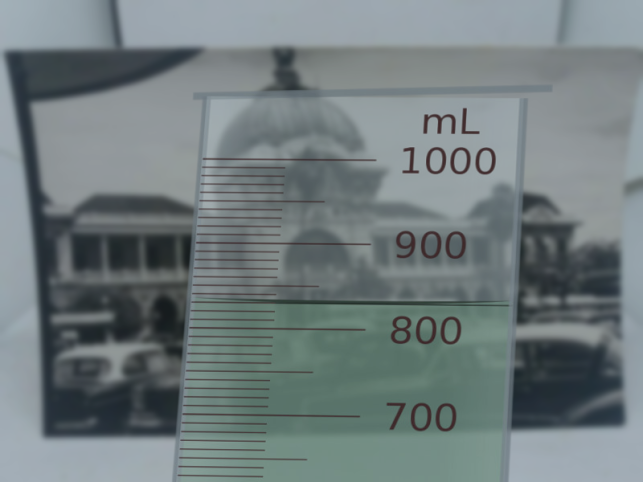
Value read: 830mL
